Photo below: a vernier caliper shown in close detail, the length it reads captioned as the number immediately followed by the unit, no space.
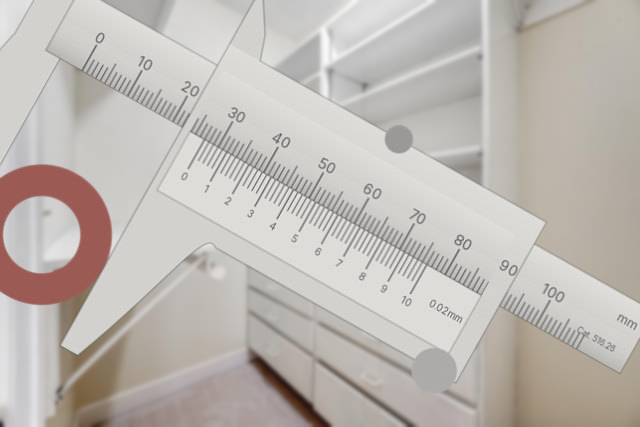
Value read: 27.0mm
